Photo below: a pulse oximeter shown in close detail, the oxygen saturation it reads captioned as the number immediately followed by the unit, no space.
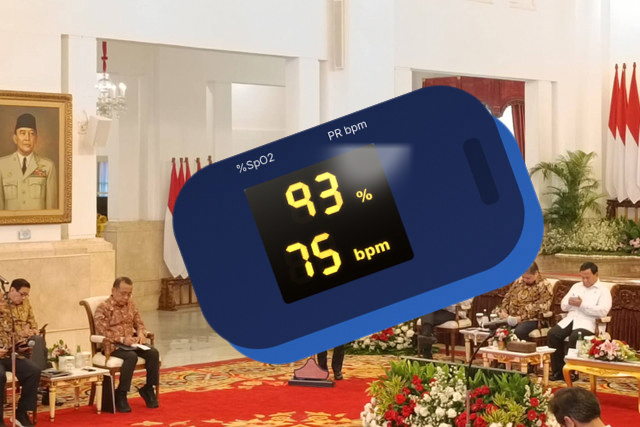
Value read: 93%
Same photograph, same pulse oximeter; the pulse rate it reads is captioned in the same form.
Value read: 75bpm
